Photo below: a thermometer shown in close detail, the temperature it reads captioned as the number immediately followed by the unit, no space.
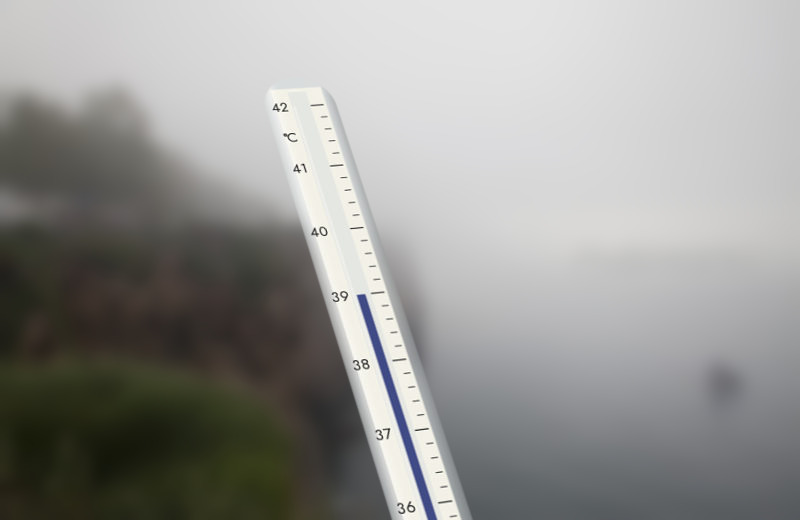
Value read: 39°C
